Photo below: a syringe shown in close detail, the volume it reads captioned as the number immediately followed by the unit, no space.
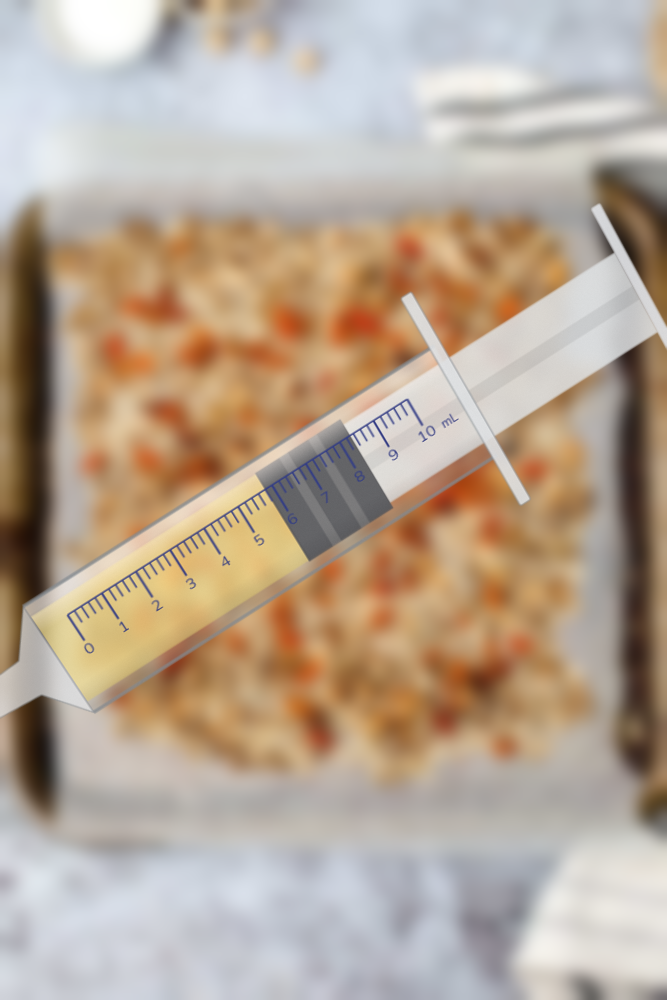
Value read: 5.8mL
